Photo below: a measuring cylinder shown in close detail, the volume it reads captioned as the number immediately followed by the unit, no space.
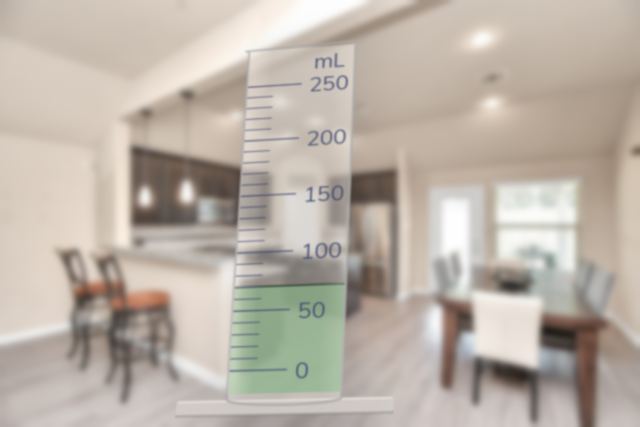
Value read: 70mL
